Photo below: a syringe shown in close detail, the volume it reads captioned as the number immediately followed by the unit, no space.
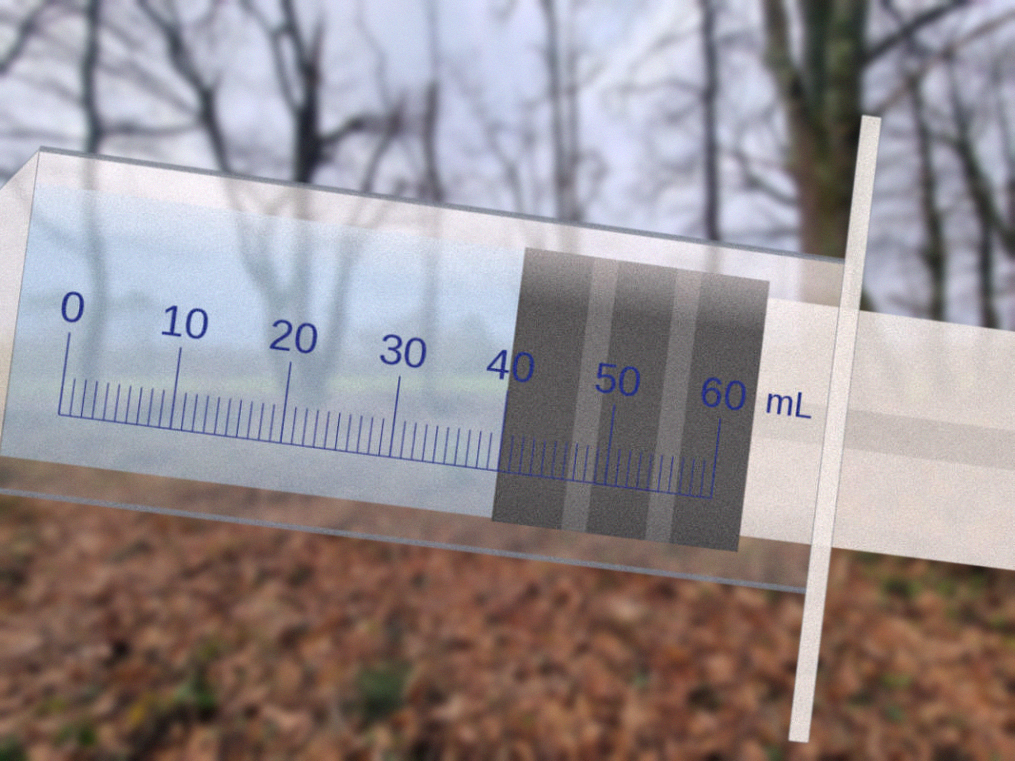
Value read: 40mL
